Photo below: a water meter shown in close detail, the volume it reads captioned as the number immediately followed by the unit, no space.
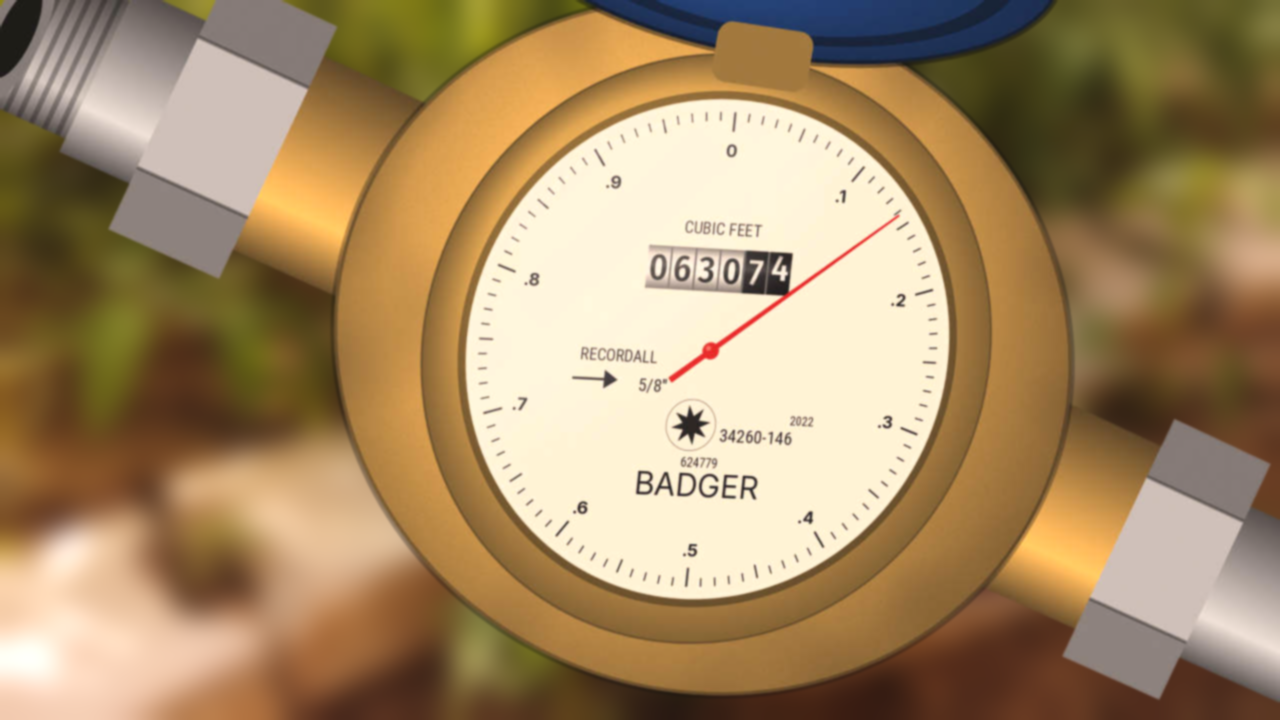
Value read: 63074.14ft³
